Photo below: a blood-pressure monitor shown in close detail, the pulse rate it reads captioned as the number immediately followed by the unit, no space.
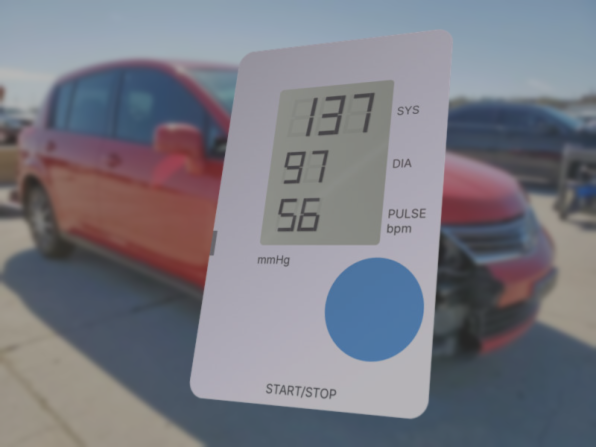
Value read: 56bpm
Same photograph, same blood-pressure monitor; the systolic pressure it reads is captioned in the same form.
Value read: 137mmHg
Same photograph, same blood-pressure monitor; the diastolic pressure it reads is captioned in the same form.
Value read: 97mmHg
